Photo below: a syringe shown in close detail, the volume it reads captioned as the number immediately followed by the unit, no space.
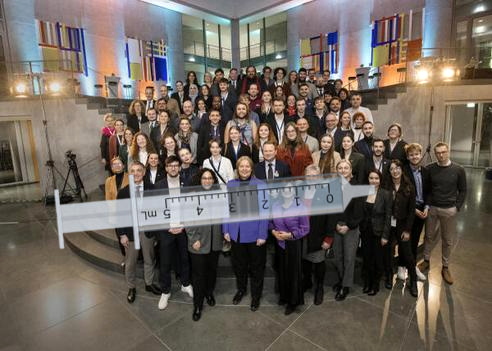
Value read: 2.2mL
